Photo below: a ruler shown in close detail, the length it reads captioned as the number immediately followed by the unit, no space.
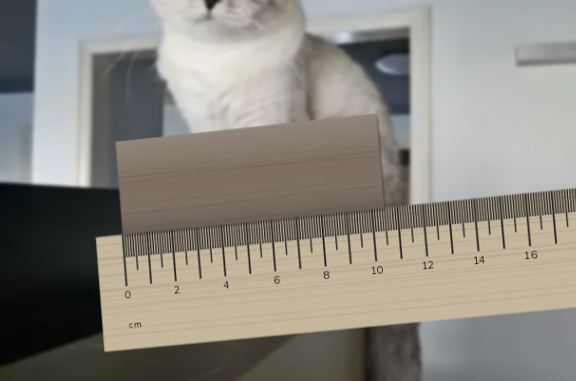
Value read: 10.5cm
